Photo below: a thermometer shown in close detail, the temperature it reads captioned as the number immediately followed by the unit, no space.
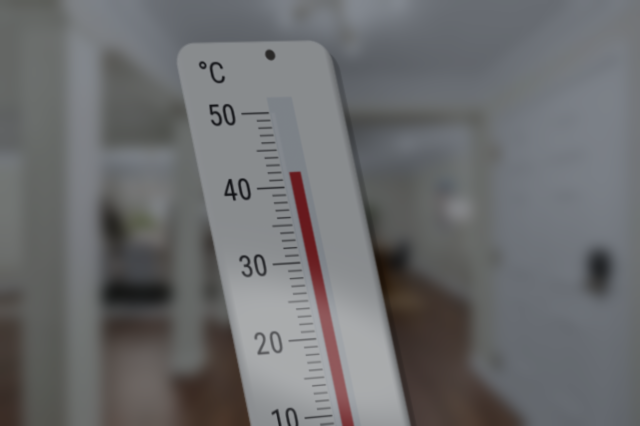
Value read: 42°C
